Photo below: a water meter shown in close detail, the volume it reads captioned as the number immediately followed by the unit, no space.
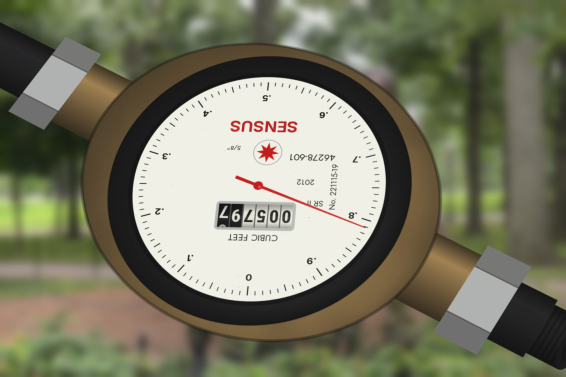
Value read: 5796.81ft³
